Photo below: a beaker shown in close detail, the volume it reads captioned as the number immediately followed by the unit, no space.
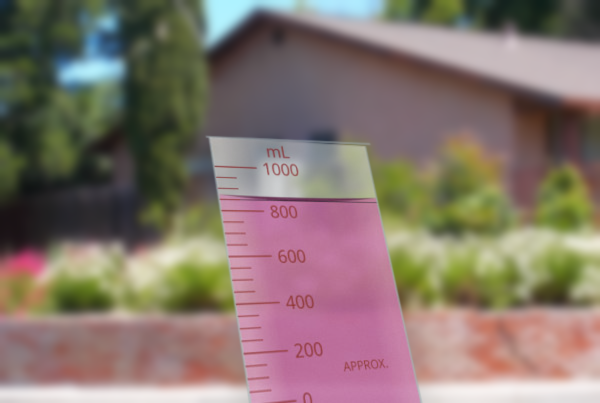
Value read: 850mL
